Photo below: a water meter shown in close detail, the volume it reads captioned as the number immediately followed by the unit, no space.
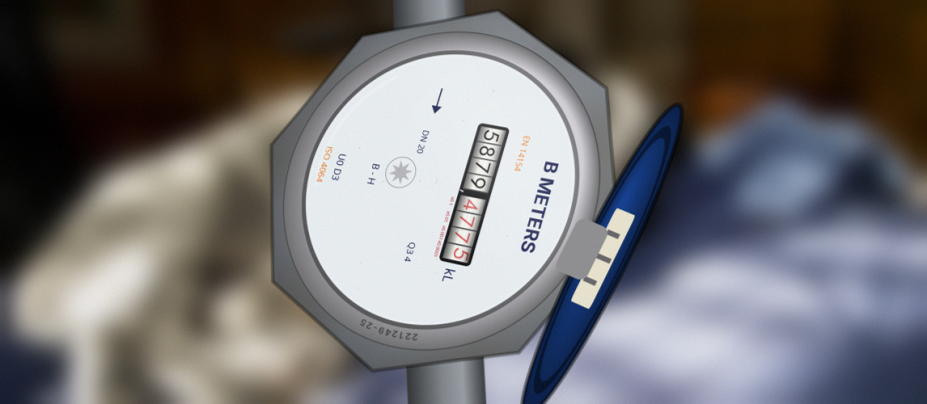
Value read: 5879.4775kL
